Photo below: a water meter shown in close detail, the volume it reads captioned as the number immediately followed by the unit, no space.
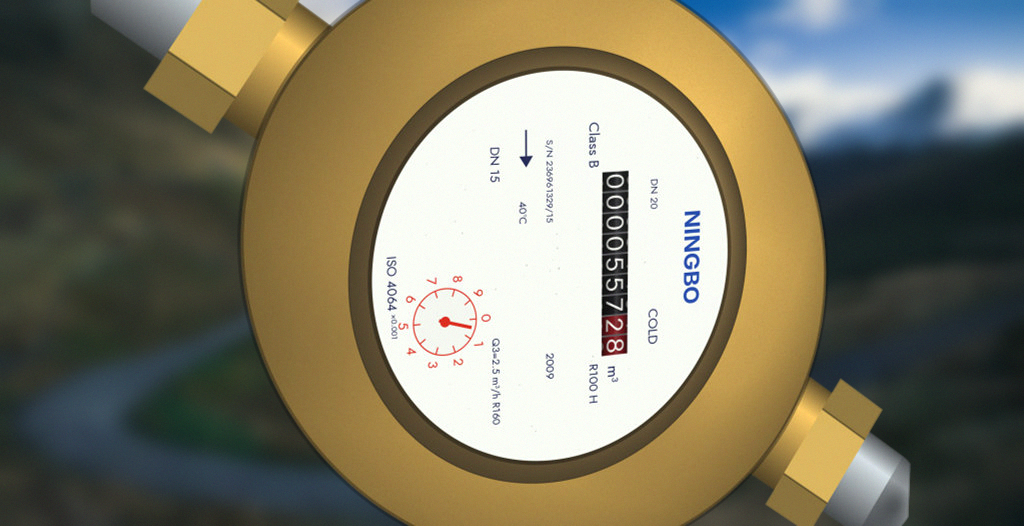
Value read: 557.280m³
